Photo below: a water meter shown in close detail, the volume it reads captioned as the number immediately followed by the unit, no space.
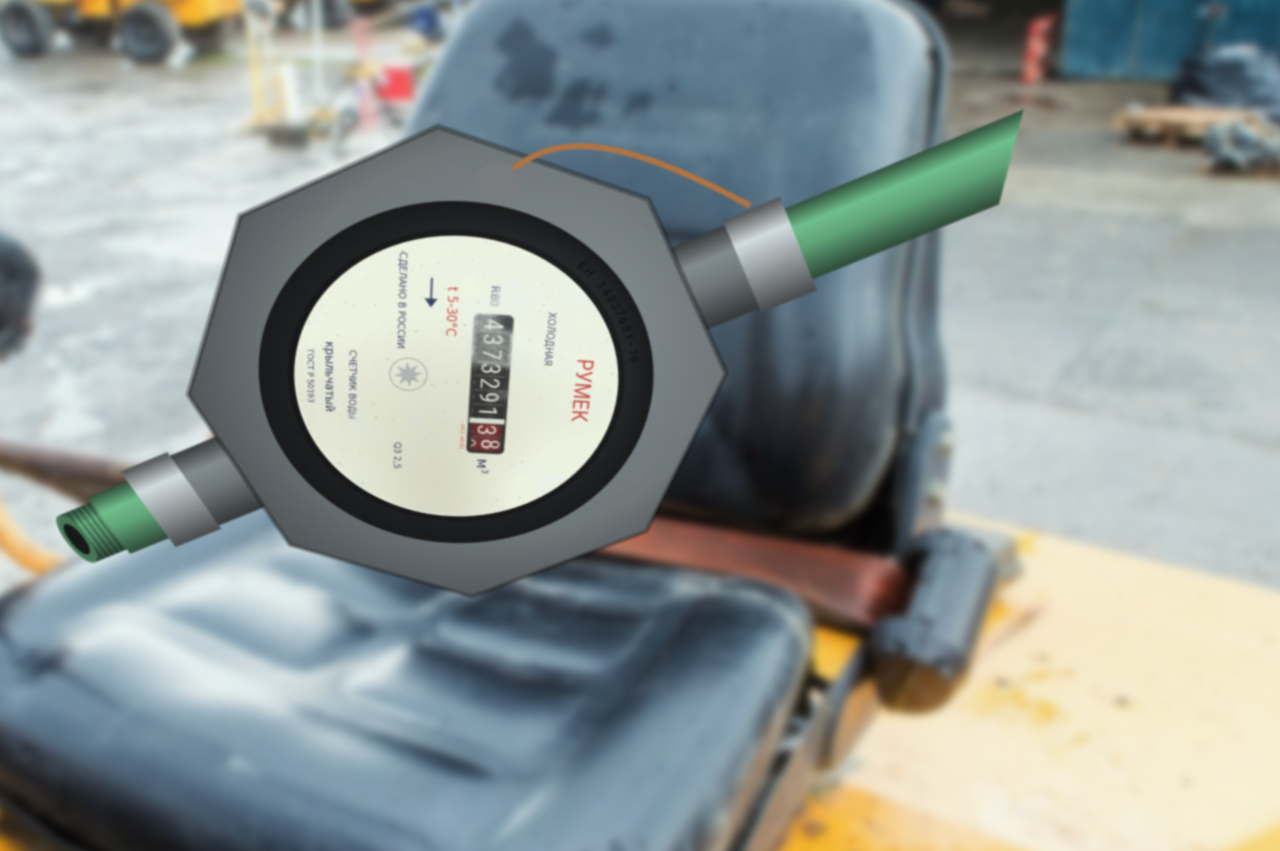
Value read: 4373291.38m³
